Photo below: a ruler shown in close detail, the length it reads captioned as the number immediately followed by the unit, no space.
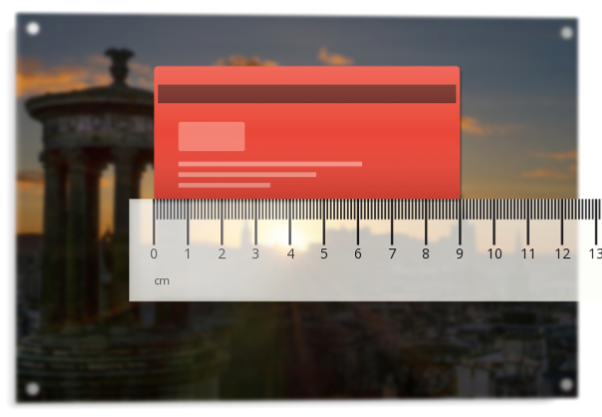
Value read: 9cm
